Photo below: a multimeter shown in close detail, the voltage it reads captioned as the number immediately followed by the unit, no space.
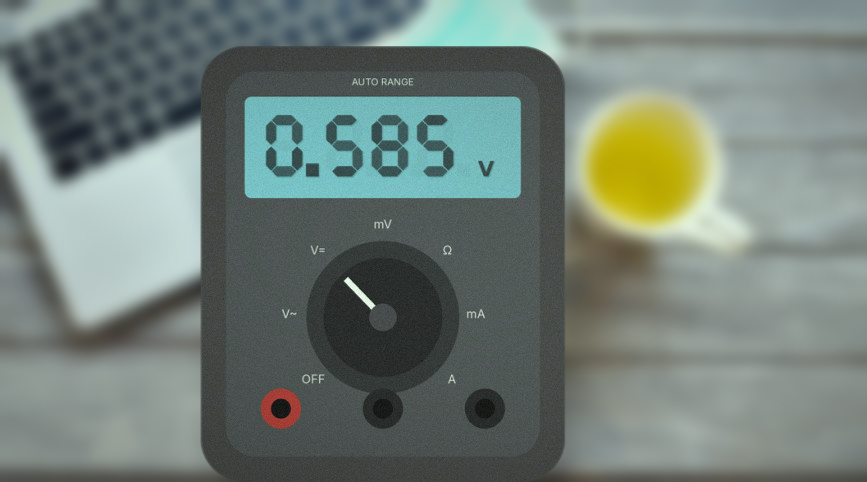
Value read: 0.585V
